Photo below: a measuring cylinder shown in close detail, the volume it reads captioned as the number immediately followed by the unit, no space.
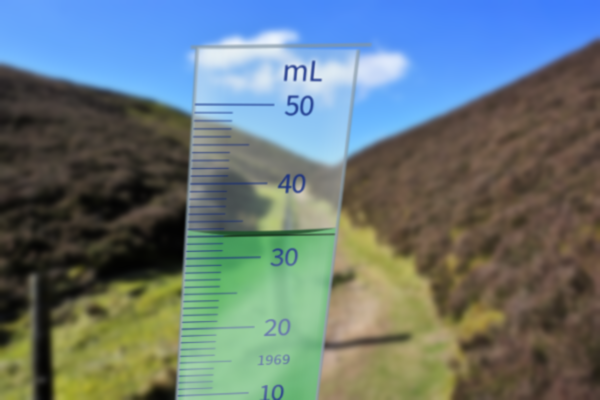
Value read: 33mL
